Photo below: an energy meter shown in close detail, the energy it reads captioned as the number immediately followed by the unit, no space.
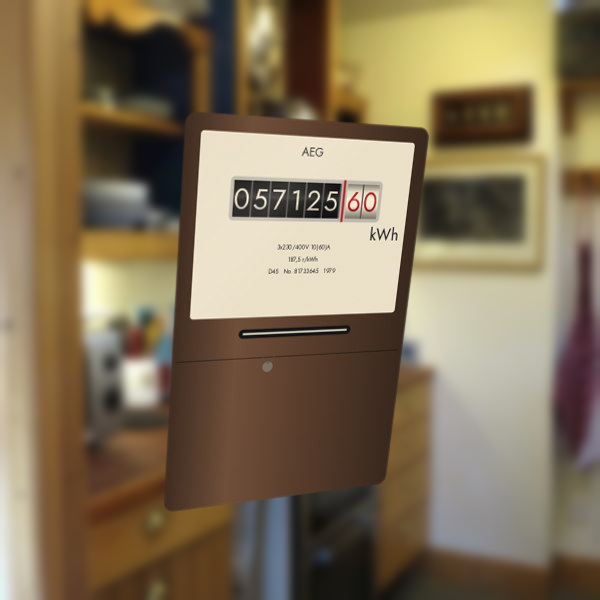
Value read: 57125.60kWh
